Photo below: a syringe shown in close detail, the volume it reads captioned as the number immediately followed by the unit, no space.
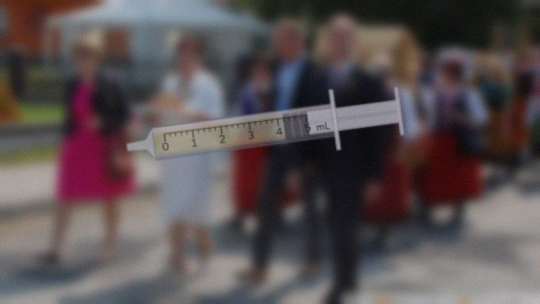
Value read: 4.2mL
